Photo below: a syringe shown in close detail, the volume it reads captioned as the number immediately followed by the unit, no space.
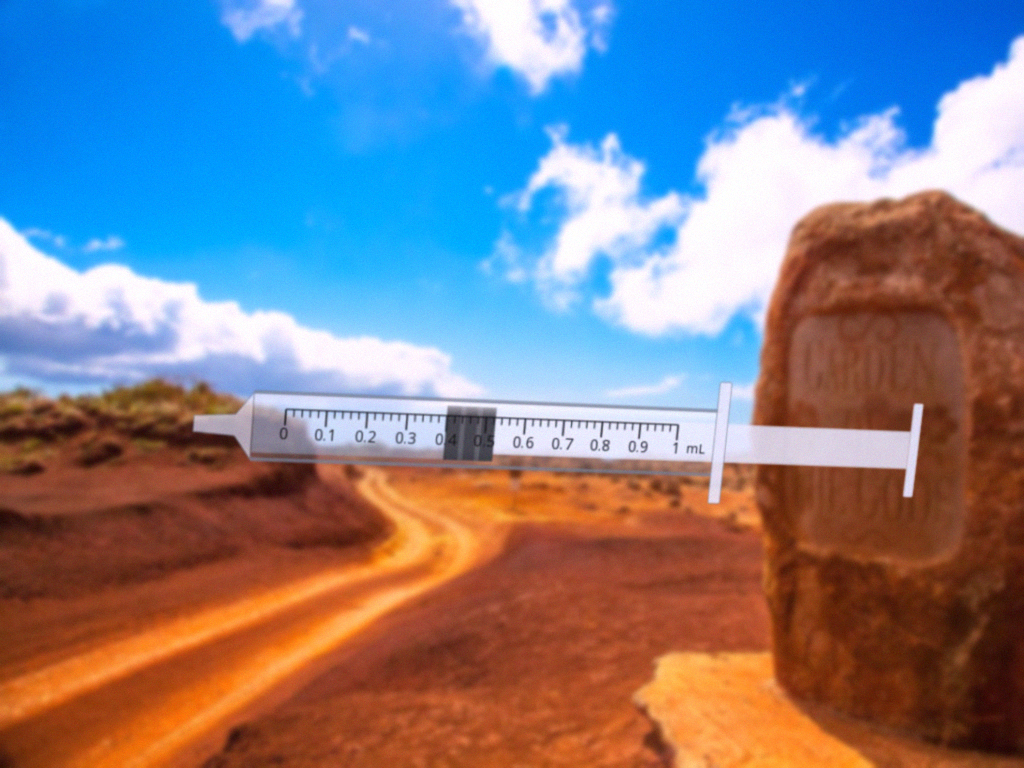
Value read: 0.4mL
